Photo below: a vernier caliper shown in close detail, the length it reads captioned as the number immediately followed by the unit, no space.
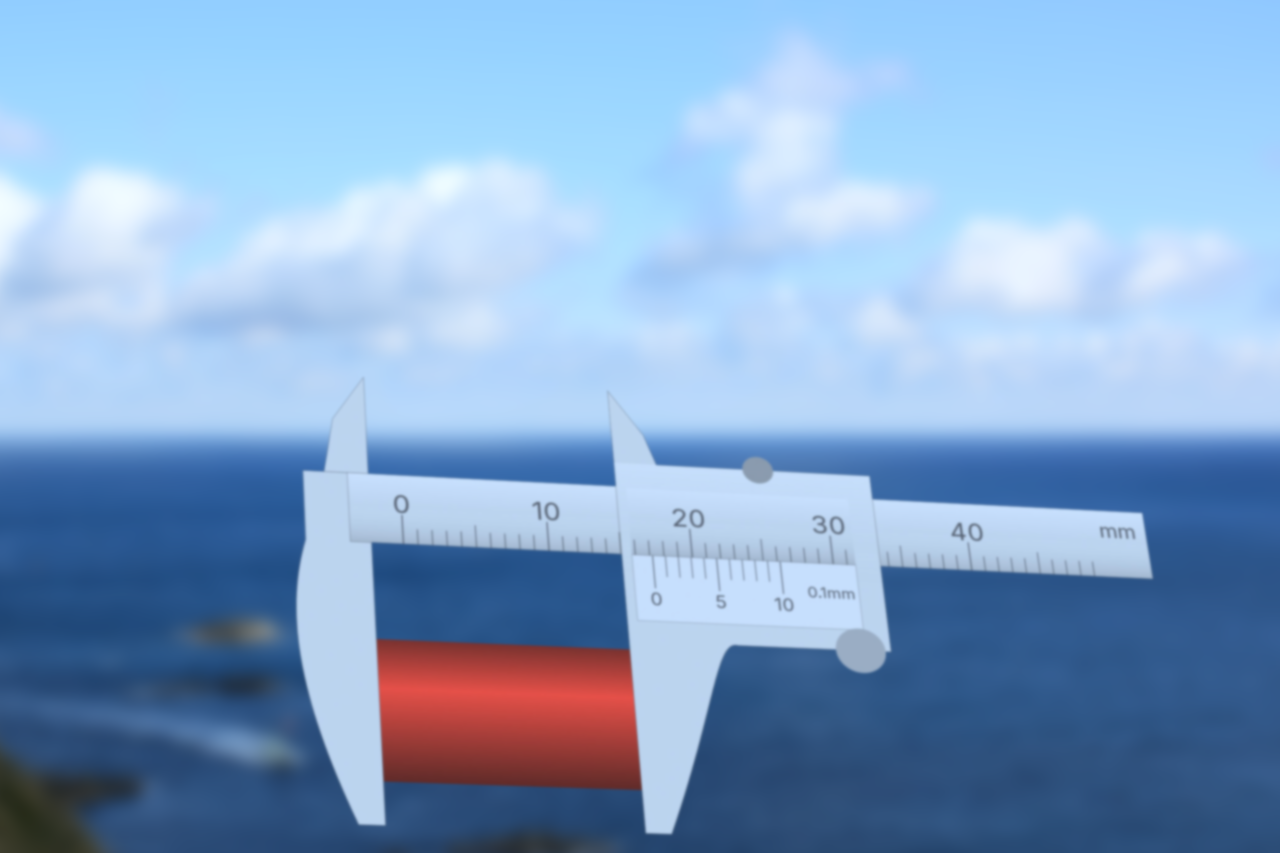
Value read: 17.2mm
